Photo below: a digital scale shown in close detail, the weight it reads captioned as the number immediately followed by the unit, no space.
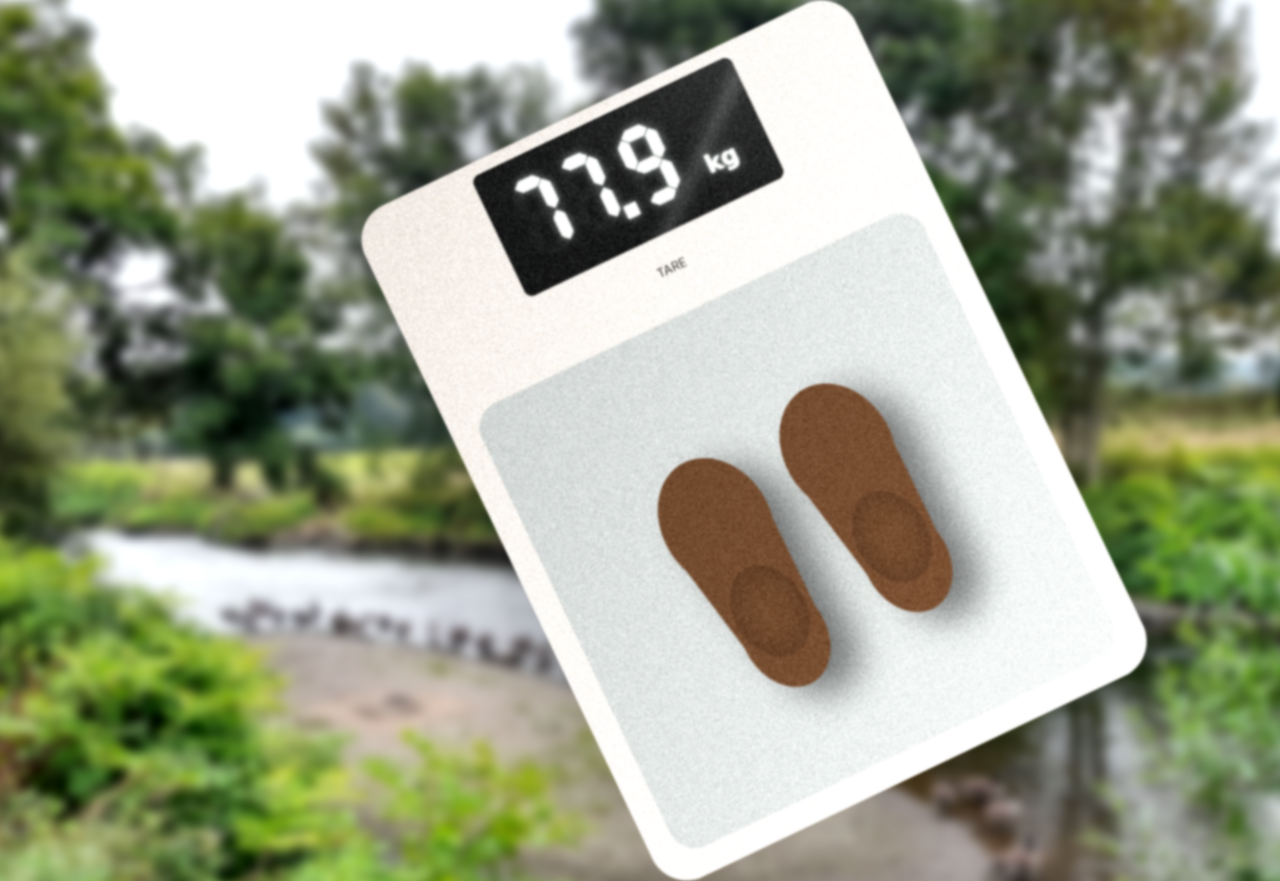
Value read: 77.9kg
